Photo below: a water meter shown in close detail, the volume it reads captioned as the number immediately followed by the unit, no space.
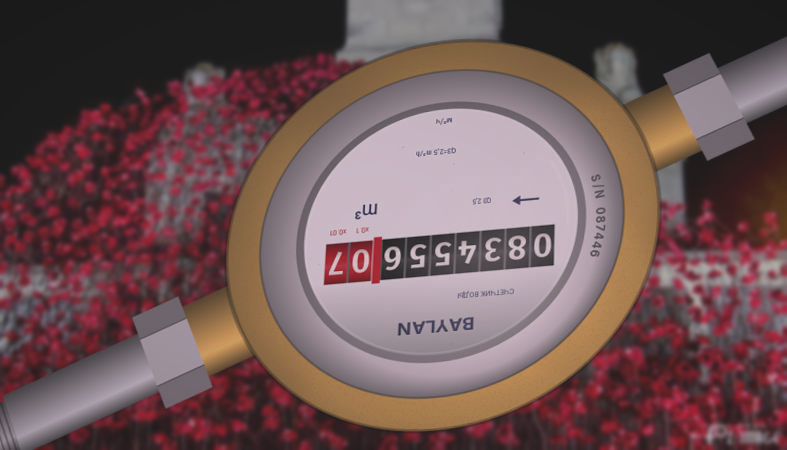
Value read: 834556.07m³
